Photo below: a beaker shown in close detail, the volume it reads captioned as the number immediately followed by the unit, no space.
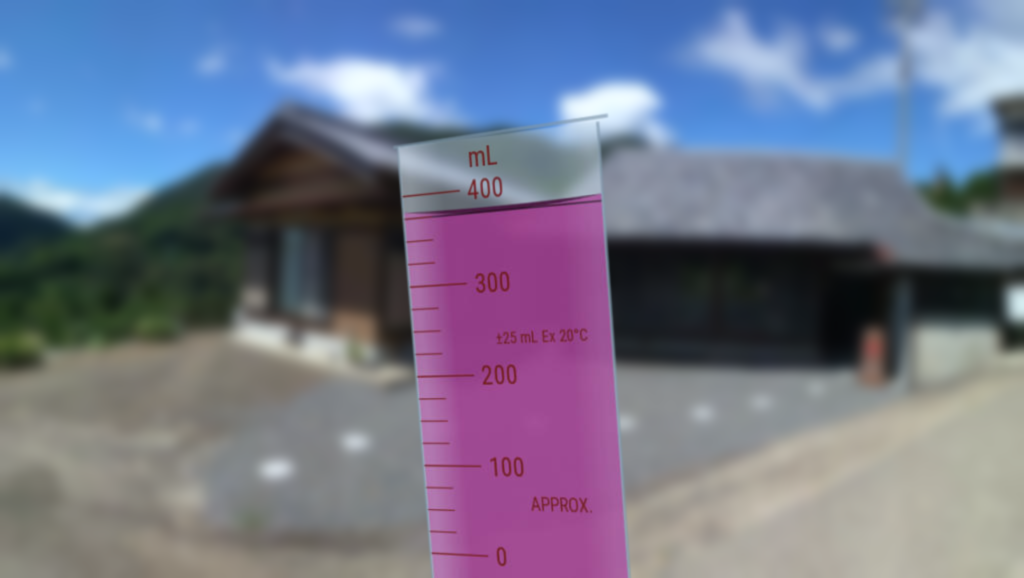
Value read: 375mL
